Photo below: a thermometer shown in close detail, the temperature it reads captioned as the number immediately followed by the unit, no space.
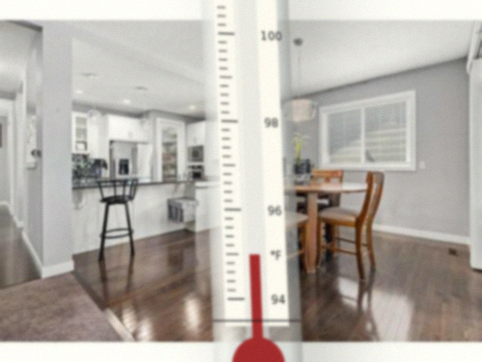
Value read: 95°F
